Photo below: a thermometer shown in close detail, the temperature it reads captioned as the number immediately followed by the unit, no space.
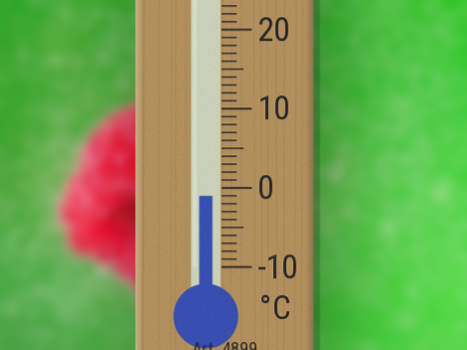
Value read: -1°C
